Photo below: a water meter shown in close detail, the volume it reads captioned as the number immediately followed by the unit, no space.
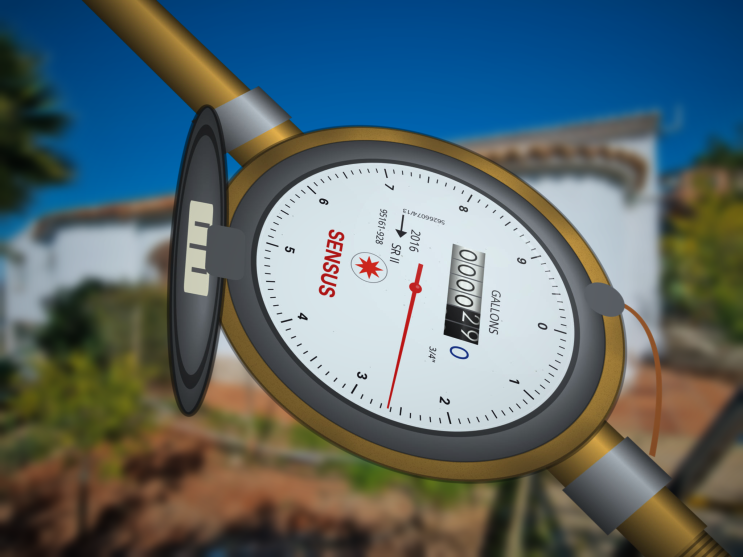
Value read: 292.6gal
